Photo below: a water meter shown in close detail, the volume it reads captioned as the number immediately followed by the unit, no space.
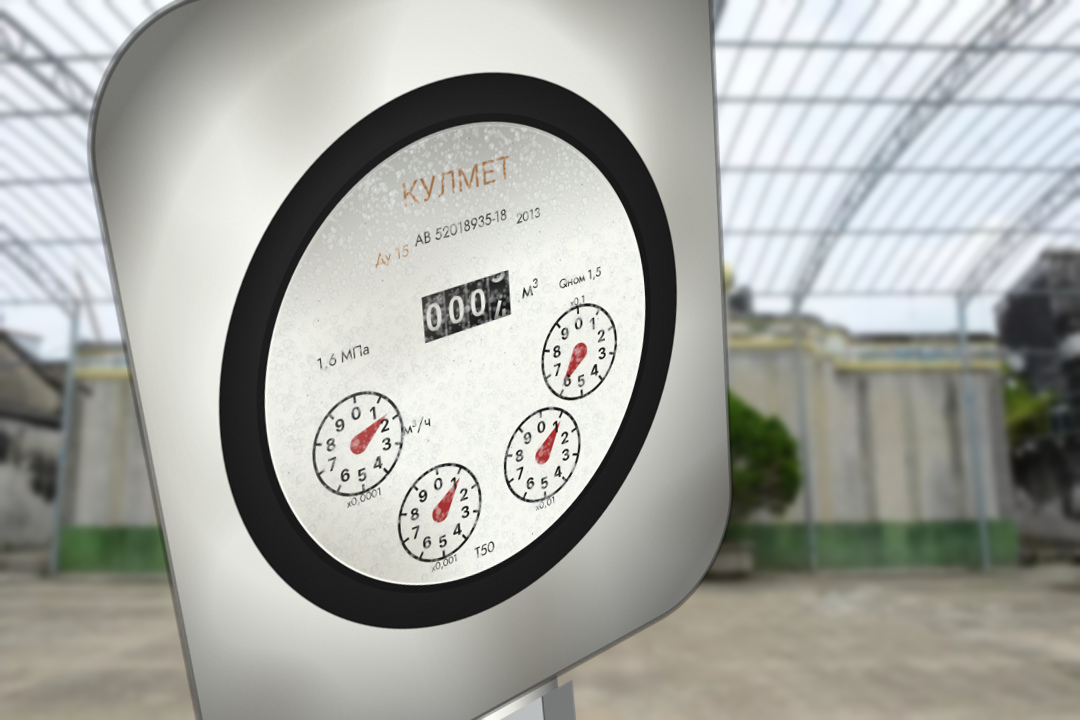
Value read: 3.6111m³
